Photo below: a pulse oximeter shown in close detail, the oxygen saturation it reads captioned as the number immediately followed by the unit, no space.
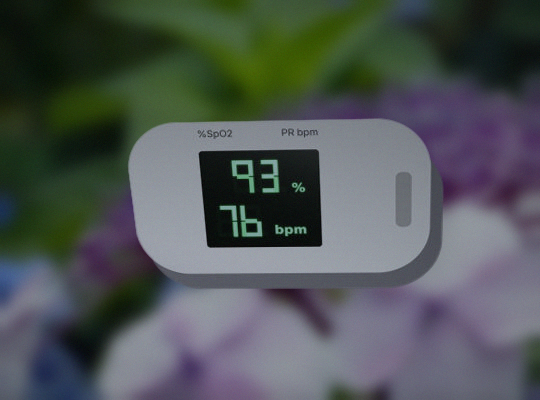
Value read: 93%
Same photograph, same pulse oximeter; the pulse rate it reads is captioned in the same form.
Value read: 76bpm
